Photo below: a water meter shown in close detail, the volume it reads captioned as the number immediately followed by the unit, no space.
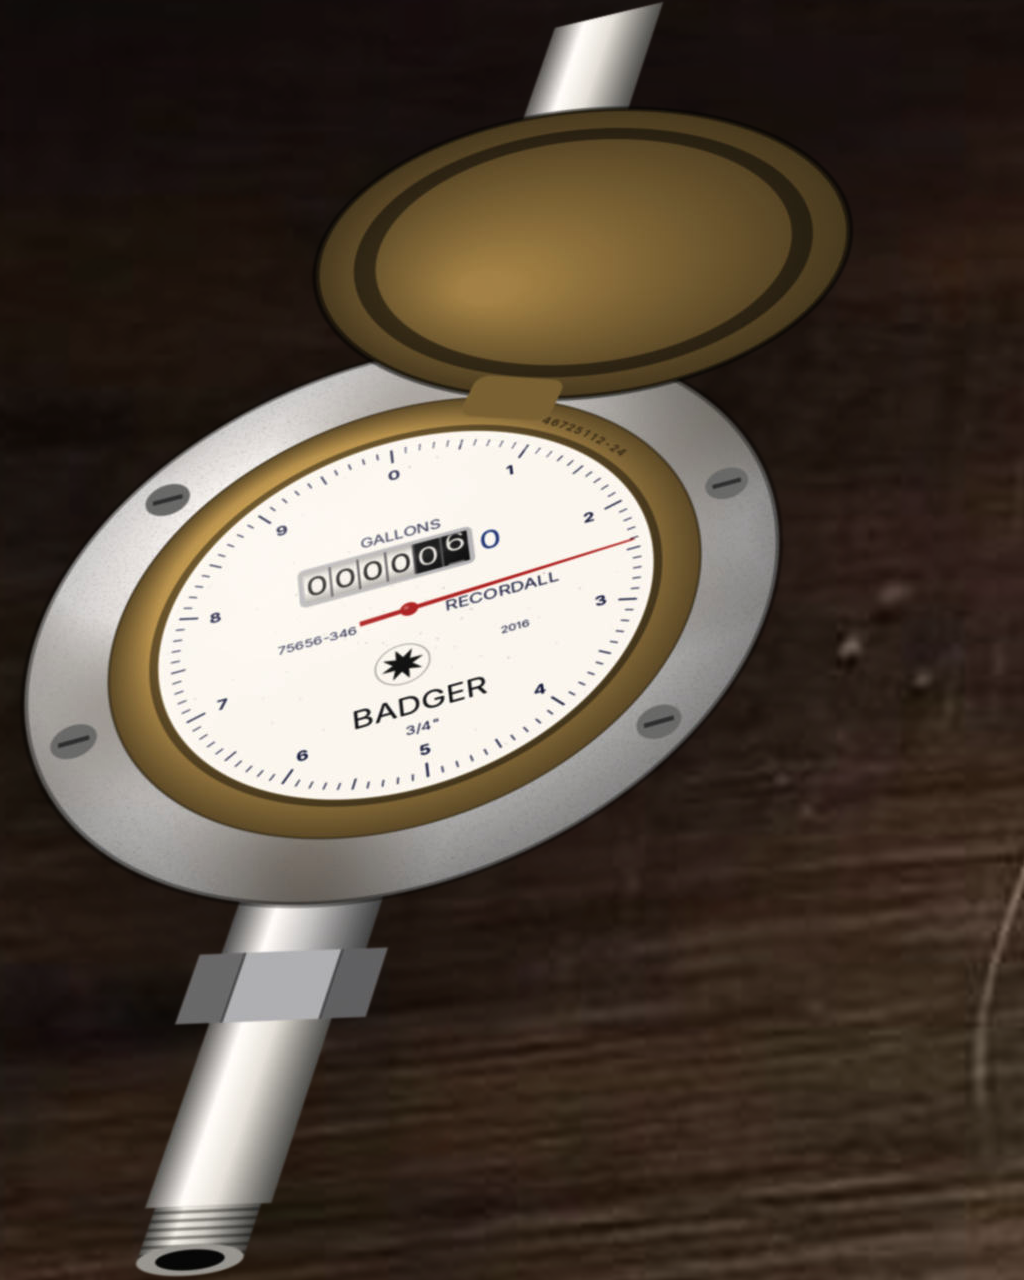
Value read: 62.4gal
